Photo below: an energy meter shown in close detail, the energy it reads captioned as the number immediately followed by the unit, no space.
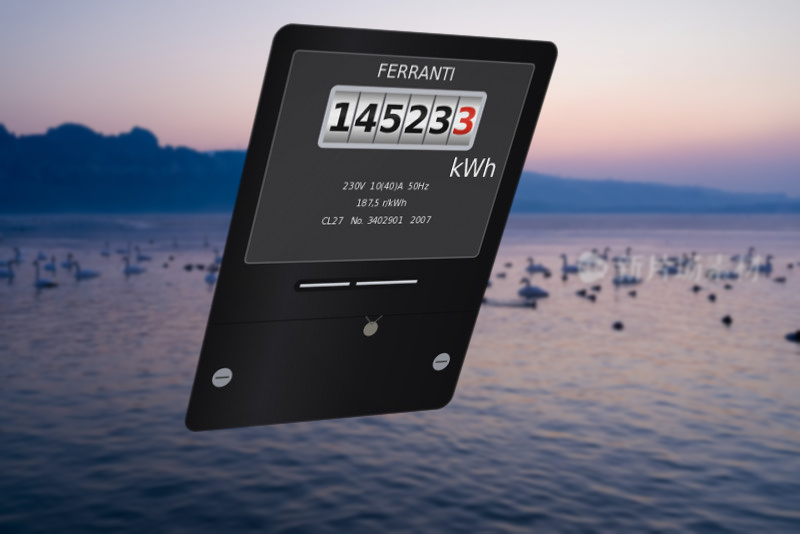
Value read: 14523.3kWh
